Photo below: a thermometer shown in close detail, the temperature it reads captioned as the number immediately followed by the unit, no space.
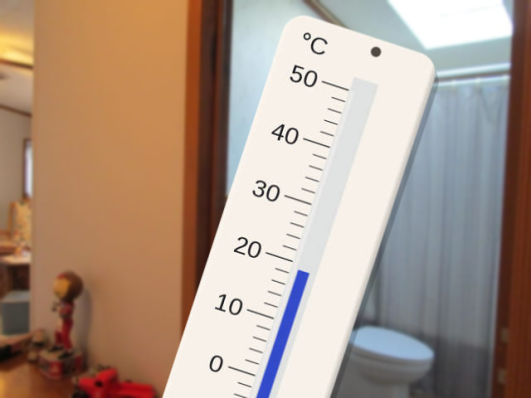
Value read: 19°C
